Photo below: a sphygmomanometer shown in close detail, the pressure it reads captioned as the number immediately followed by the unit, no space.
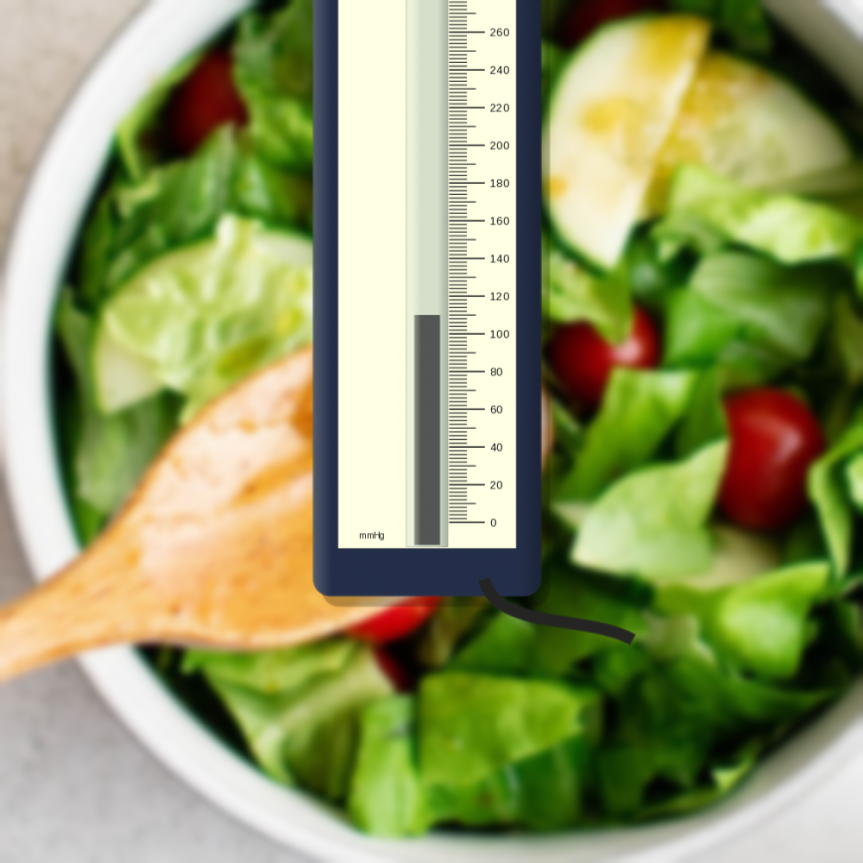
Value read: 110mmHg
